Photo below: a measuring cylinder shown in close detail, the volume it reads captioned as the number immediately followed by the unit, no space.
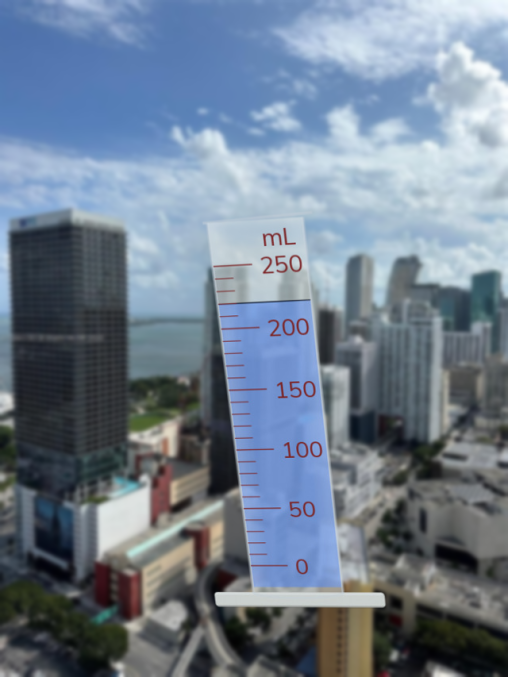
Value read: 220mL
